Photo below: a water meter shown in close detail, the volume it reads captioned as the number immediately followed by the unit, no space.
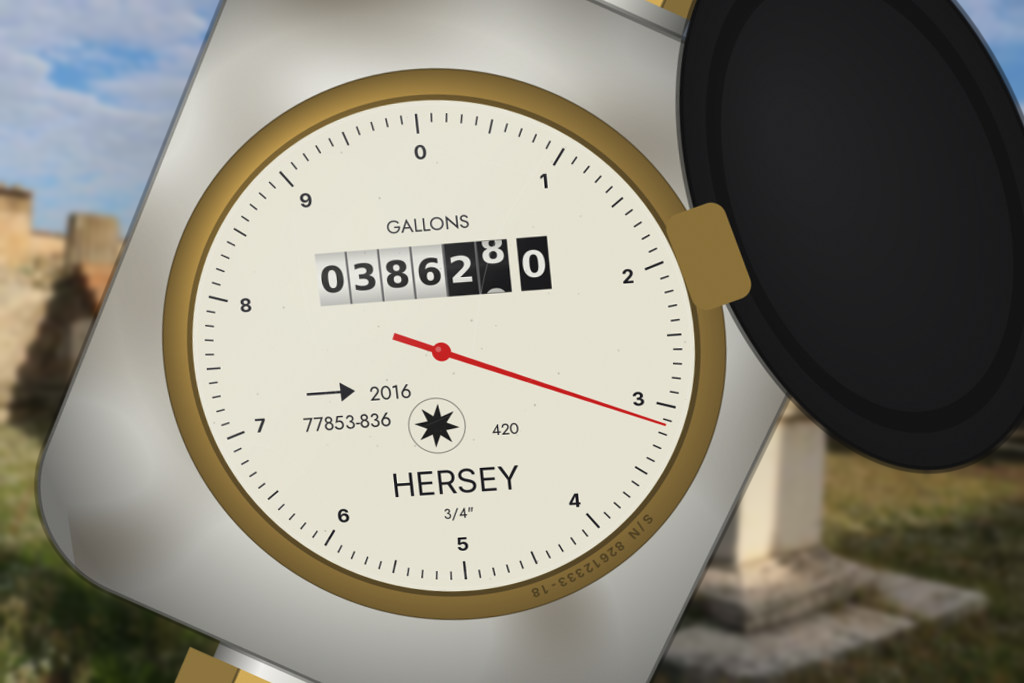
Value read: 386283.1gal
